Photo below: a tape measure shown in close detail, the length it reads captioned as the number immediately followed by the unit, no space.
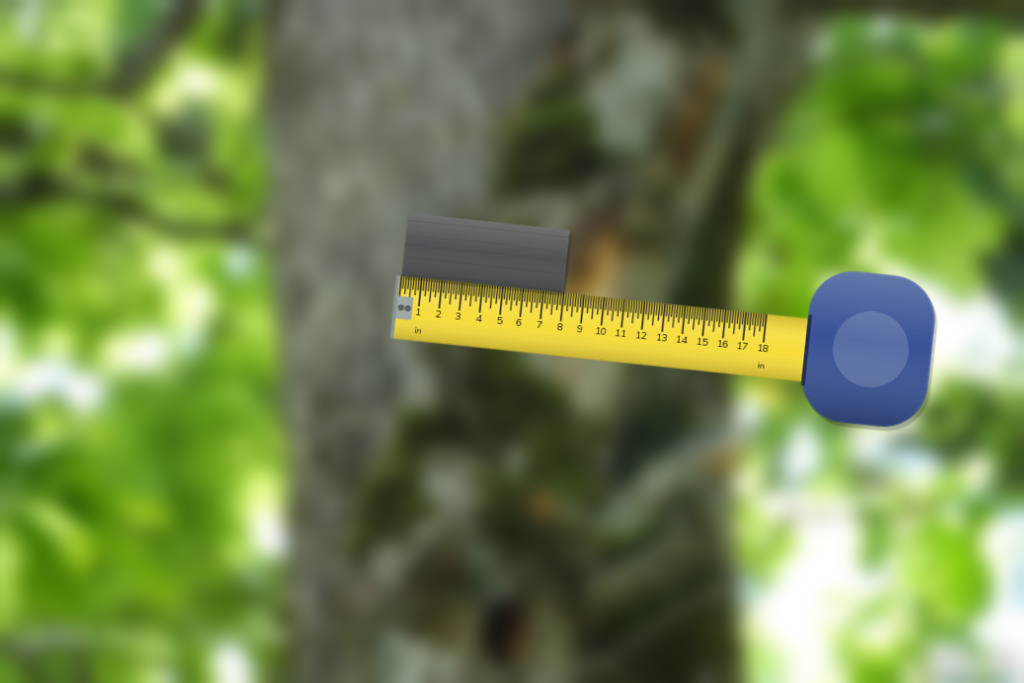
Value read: 8in
